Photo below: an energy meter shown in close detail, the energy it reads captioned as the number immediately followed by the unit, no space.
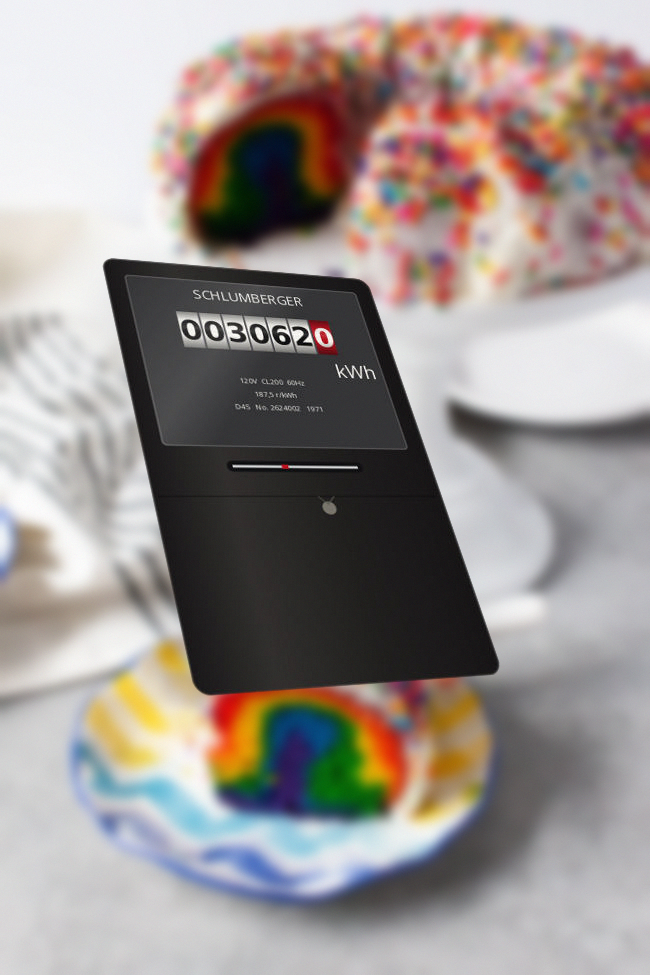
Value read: 3062.0kWh
